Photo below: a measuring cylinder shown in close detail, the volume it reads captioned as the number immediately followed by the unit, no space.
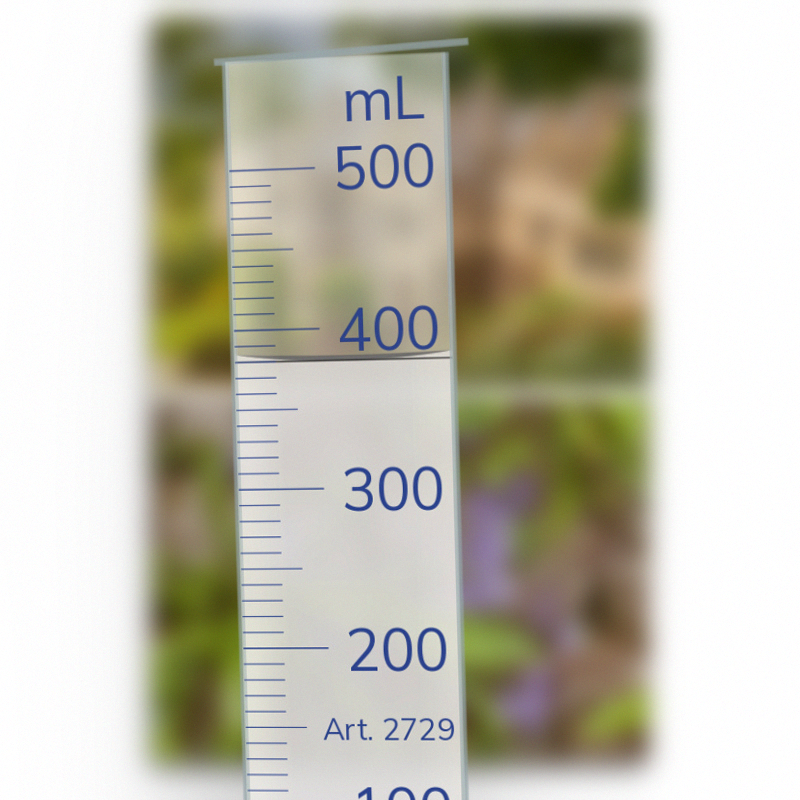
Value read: 380mL
